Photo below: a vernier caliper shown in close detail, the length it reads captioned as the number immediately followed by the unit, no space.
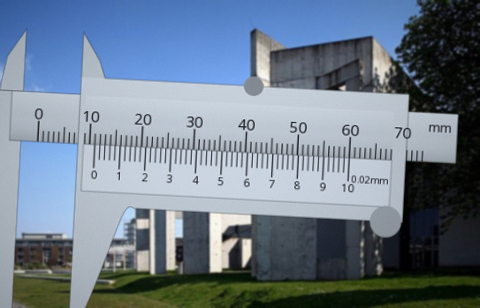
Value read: 11.0mm
